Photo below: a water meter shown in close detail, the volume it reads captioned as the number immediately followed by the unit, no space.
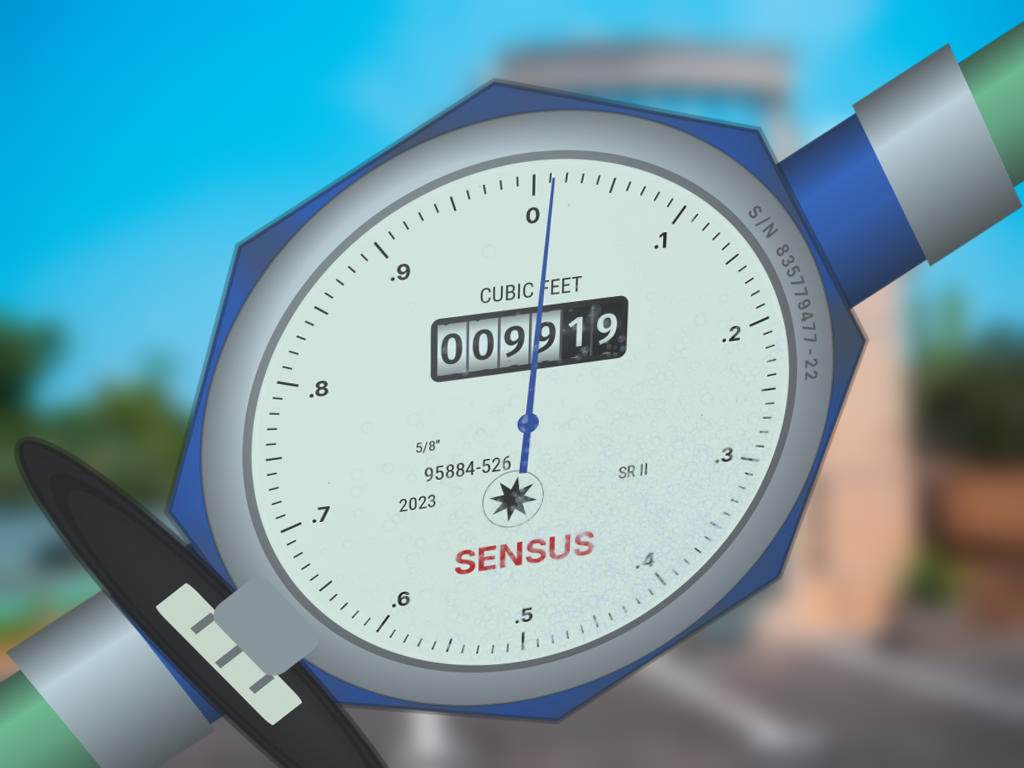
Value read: 9919.01ft³
